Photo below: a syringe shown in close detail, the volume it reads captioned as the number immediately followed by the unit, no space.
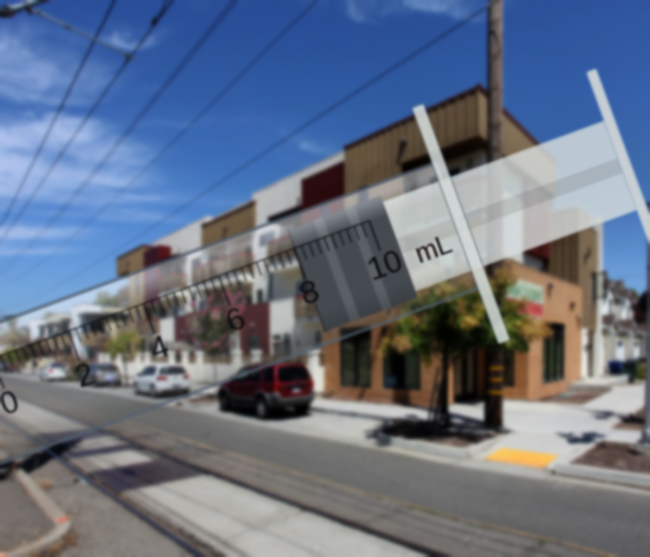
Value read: 8mL
